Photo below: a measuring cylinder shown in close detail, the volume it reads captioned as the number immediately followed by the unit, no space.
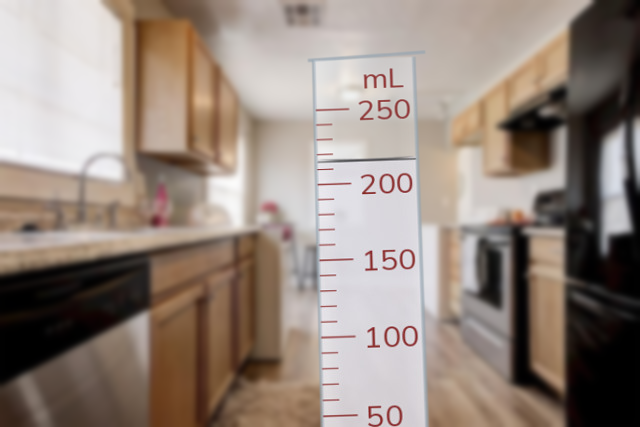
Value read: 215mL
